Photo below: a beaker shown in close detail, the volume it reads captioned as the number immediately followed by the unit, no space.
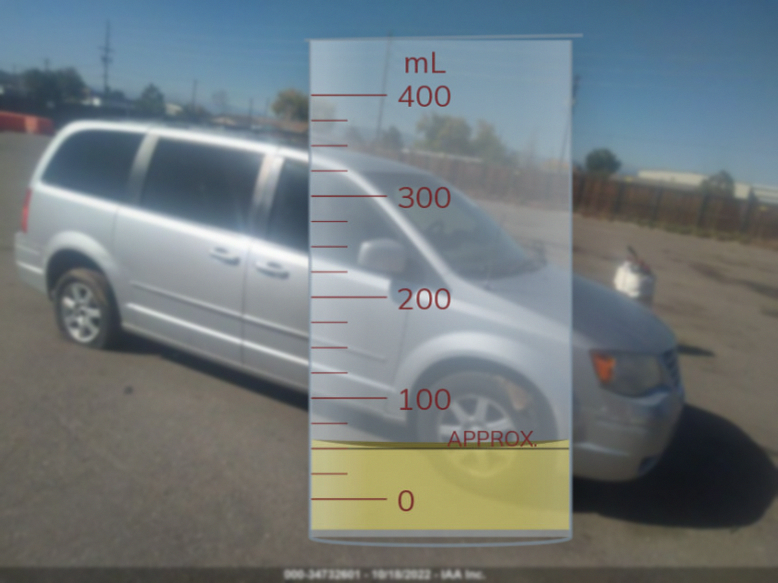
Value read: 50mL
